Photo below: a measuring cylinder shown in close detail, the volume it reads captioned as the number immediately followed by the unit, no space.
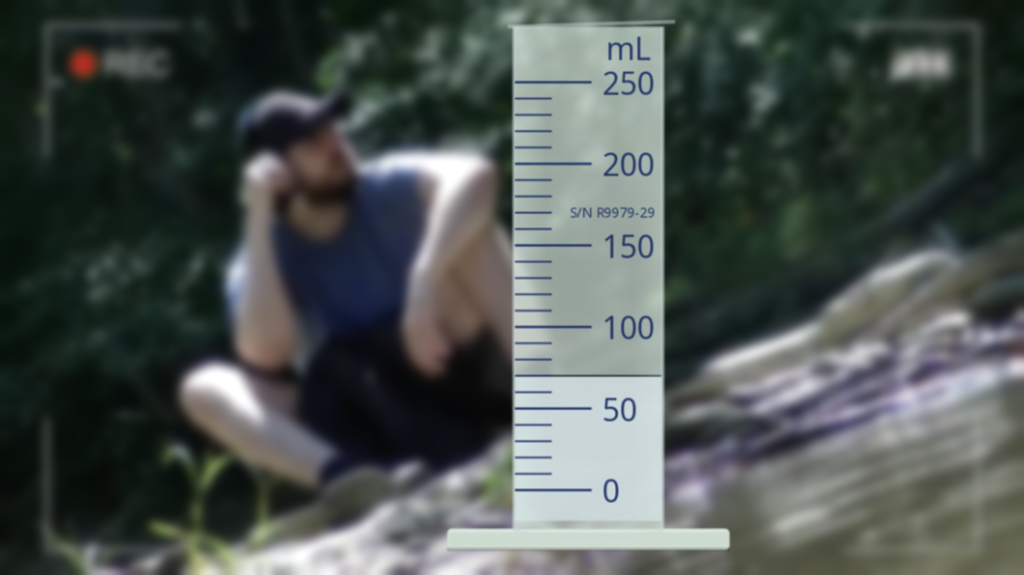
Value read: 70mL
